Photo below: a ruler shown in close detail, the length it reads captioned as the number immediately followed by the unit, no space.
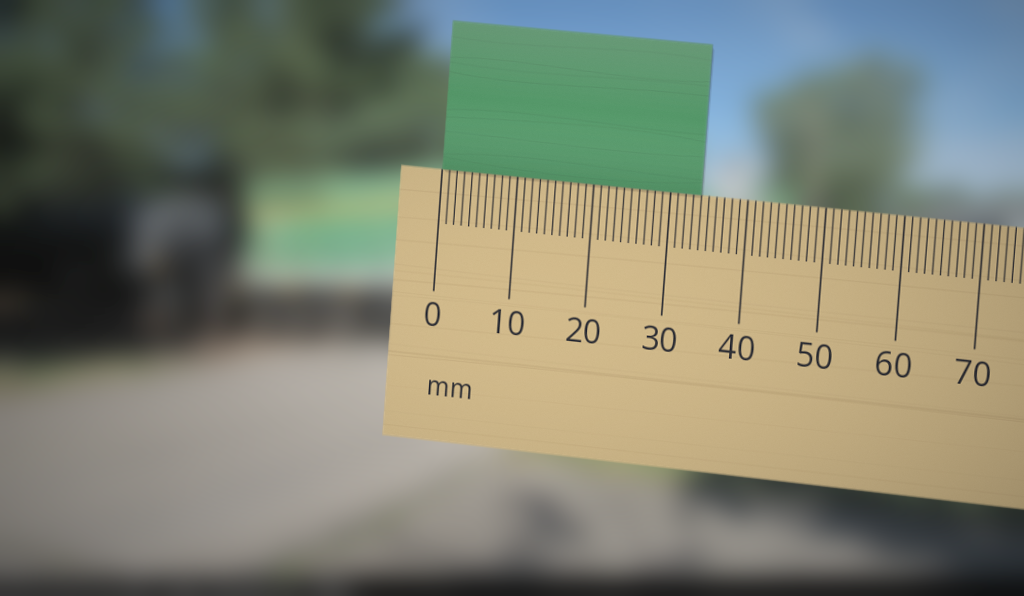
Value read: 34mm
